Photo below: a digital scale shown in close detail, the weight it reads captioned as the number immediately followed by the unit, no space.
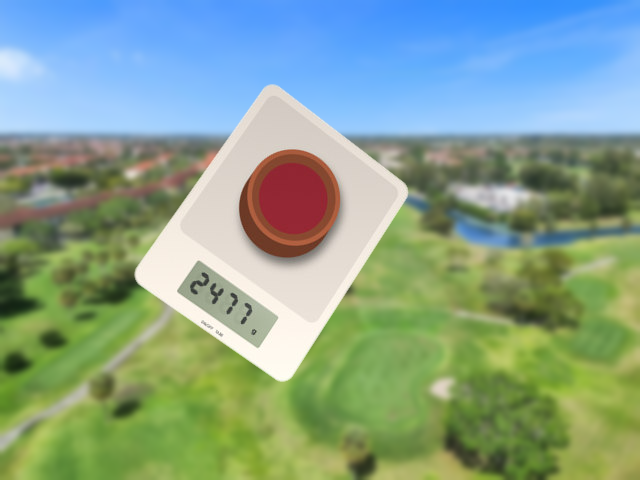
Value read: 2477g
